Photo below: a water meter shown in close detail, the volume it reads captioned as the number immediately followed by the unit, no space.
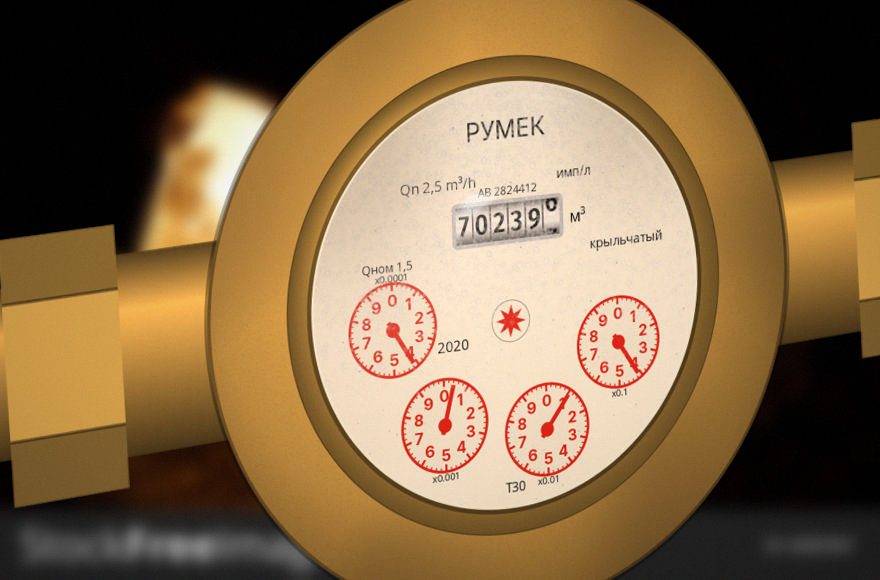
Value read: 702396.4104m³
